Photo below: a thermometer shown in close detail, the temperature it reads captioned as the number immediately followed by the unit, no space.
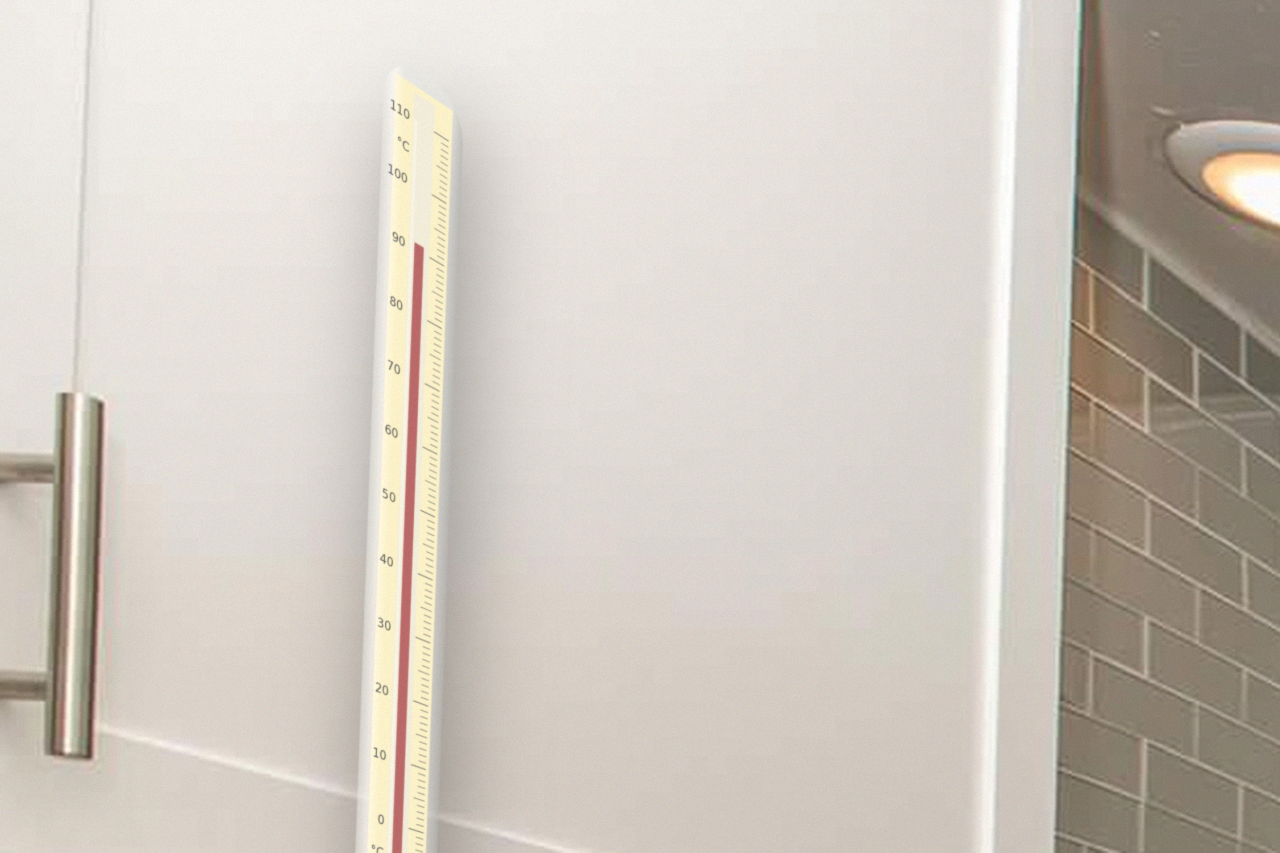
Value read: 91°C
